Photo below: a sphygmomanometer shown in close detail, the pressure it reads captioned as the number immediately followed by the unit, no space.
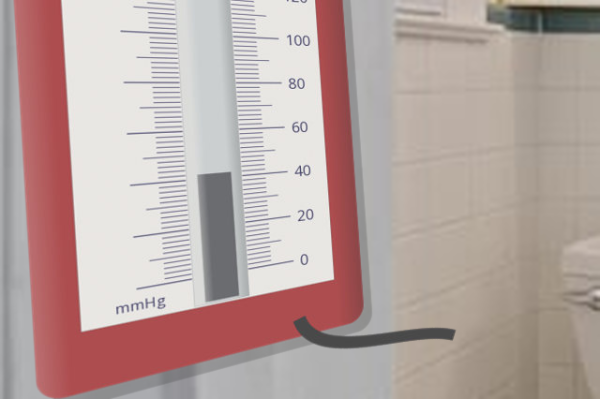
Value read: 42mmHg
